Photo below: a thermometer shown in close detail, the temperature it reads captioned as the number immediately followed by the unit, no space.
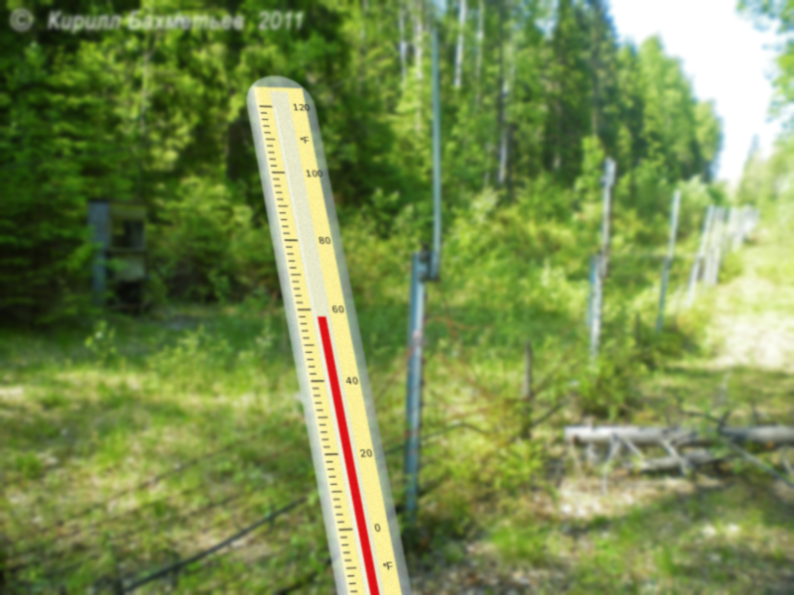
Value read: 58°F
